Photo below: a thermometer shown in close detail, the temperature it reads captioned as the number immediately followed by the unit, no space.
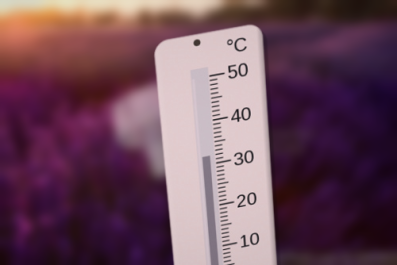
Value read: 32°C
